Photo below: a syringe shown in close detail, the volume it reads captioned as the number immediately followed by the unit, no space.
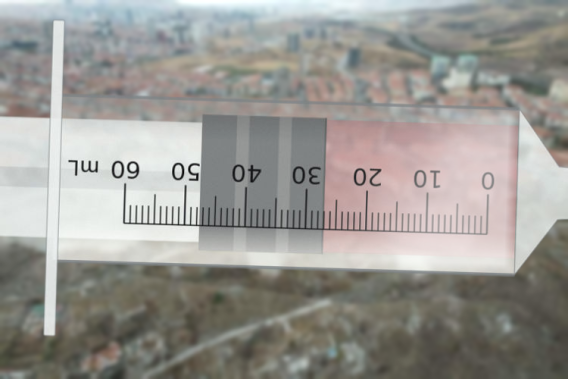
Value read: 27mL
